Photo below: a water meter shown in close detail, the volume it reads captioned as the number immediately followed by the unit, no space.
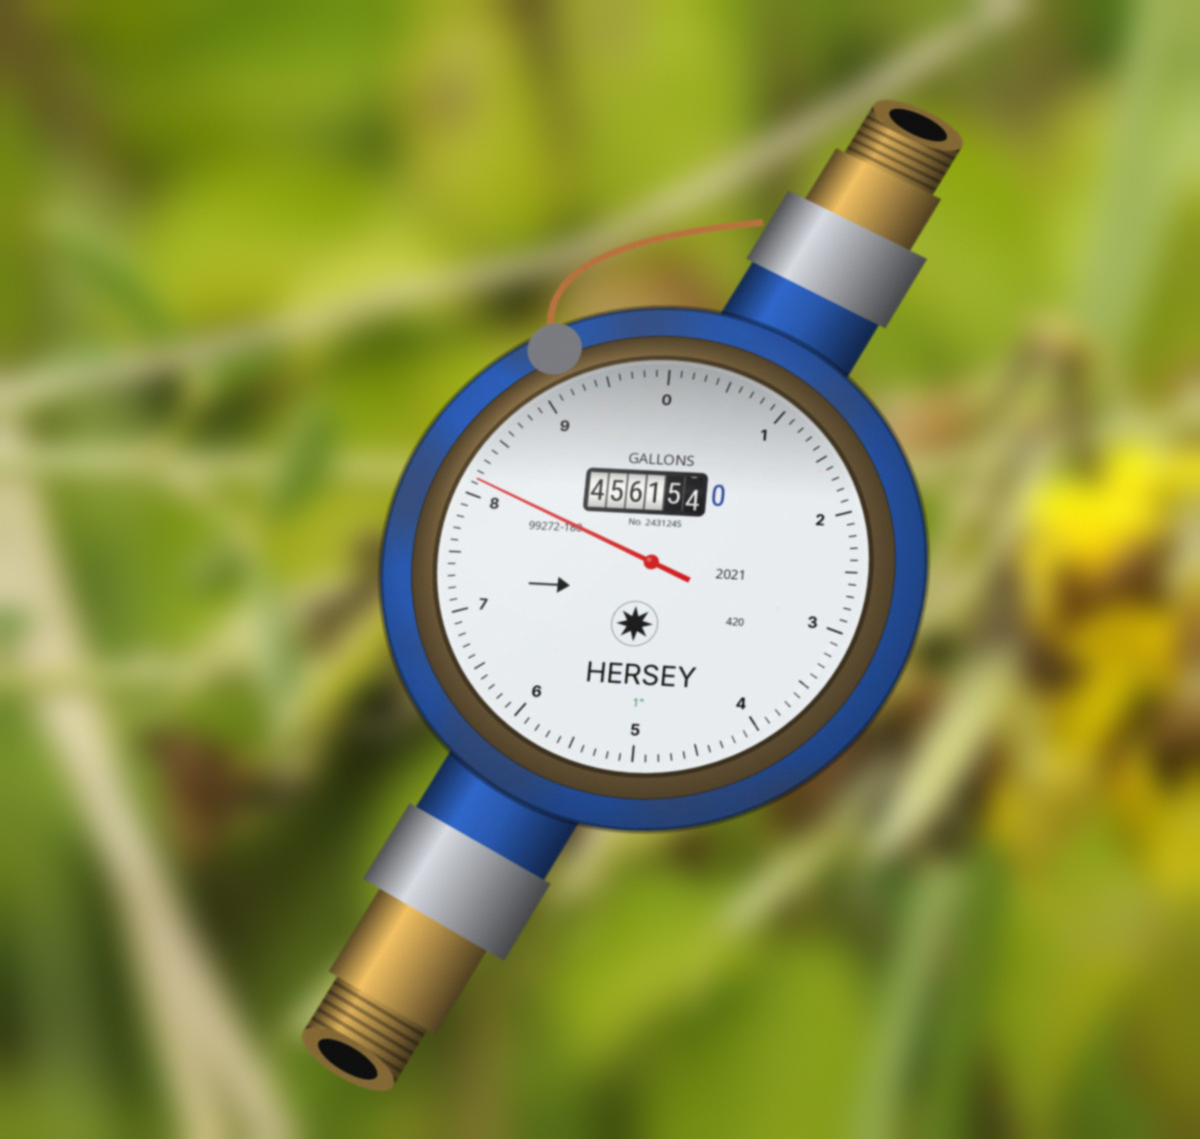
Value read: 4561538.1gal
